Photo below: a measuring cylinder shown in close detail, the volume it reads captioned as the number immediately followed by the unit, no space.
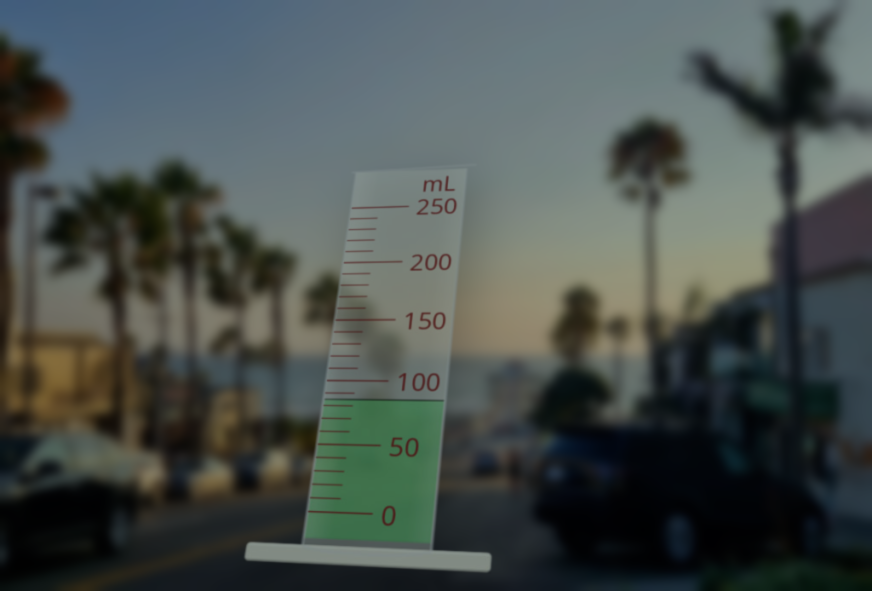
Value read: 85mL
